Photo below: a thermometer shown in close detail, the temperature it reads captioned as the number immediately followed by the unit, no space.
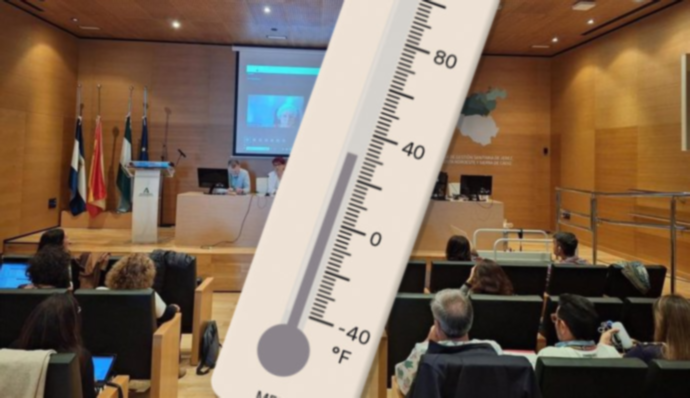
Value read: 30°F
